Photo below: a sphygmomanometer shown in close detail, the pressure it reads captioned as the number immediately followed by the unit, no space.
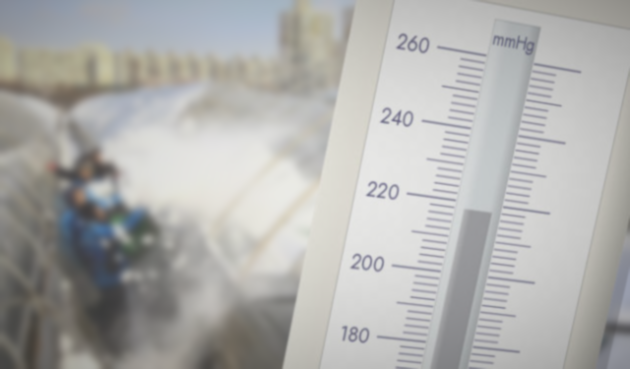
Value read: 218mmHg
